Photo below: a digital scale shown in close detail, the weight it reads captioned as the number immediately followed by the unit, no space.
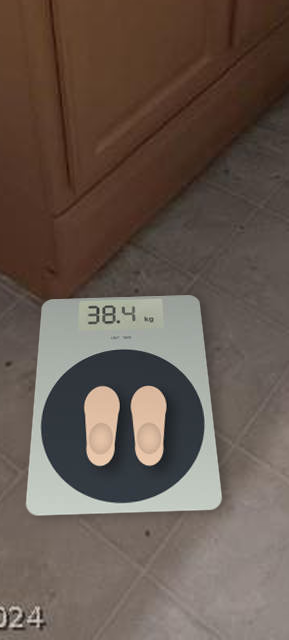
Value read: 38.4kg
